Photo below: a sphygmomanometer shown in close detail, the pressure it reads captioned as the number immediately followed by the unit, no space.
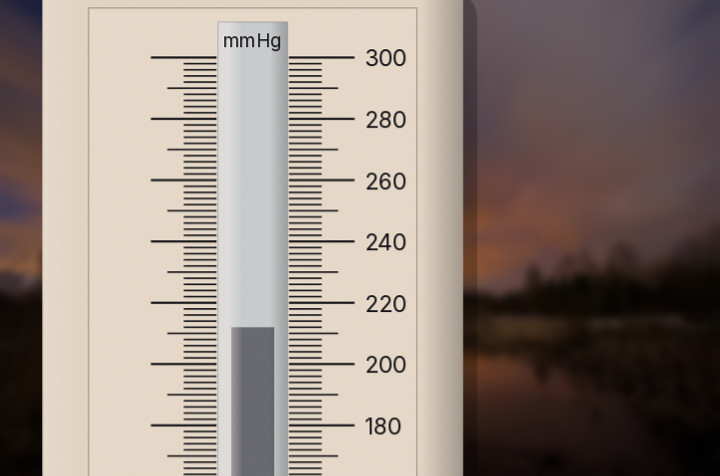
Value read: 212mmHg
